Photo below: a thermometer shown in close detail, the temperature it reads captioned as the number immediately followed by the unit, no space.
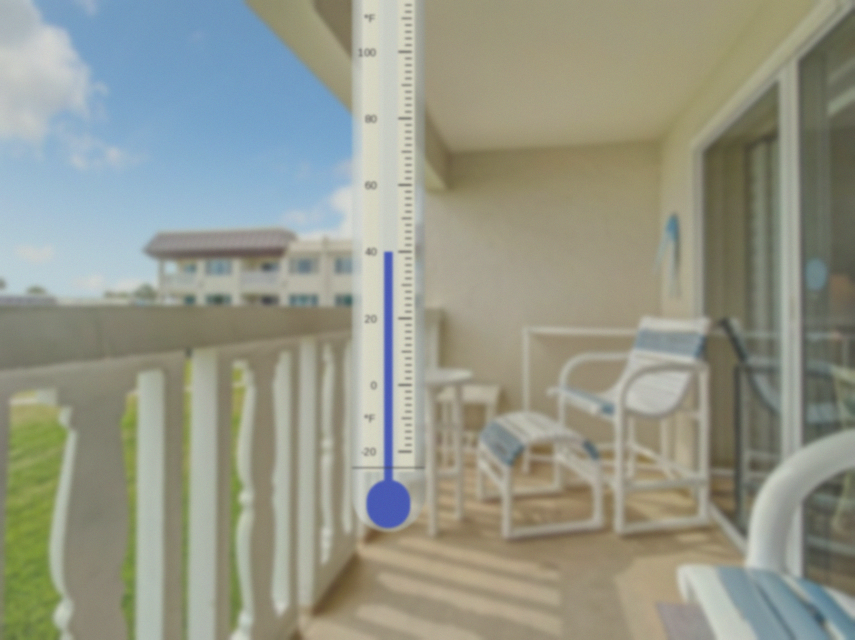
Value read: 40°F
